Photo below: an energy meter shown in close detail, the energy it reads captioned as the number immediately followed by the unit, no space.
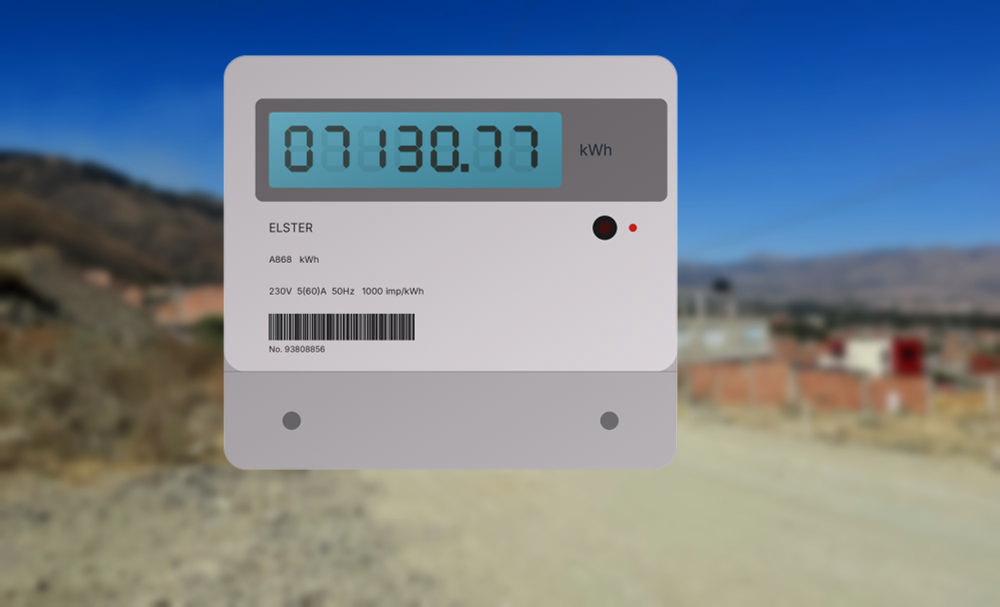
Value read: 7130.77kWh
